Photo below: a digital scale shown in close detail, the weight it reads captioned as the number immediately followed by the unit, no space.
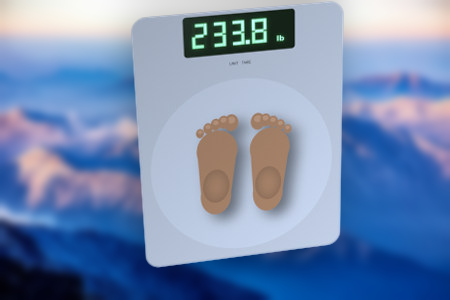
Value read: 233.8lb
